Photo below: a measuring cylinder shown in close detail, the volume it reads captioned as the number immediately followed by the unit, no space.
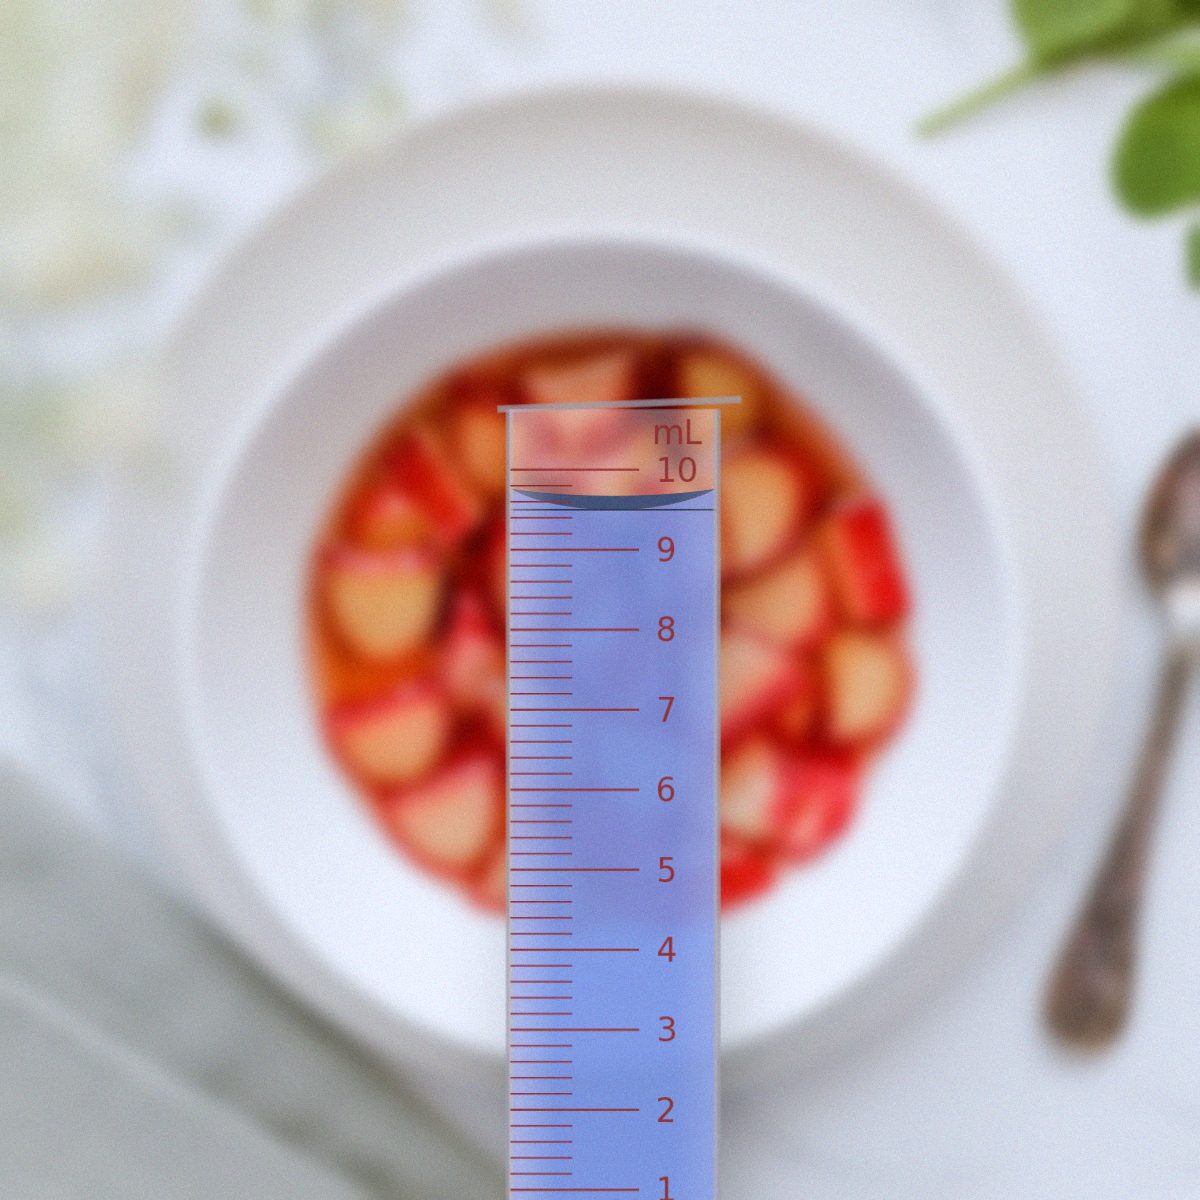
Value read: 9.5mL
